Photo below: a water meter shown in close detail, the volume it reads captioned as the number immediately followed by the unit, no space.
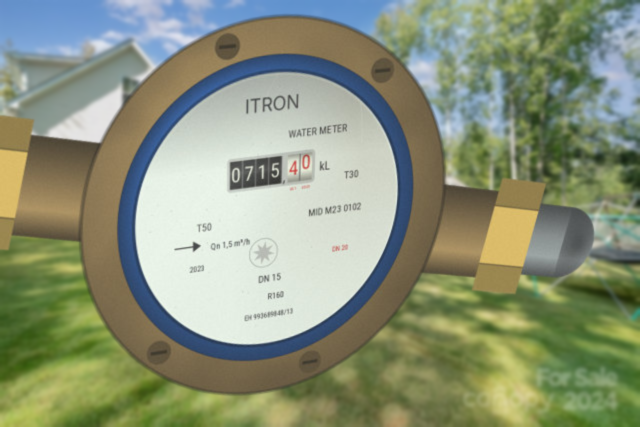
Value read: 715.40kL
